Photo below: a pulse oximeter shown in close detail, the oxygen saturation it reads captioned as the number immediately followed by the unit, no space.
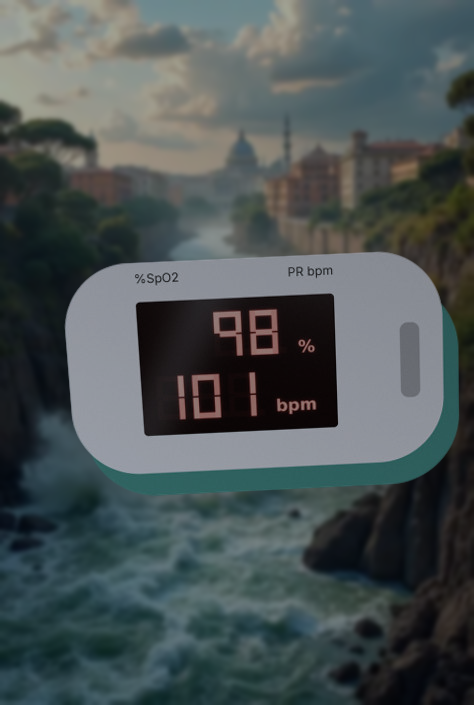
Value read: 98%
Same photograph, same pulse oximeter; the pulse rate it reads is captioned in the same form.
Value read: 101bpm
